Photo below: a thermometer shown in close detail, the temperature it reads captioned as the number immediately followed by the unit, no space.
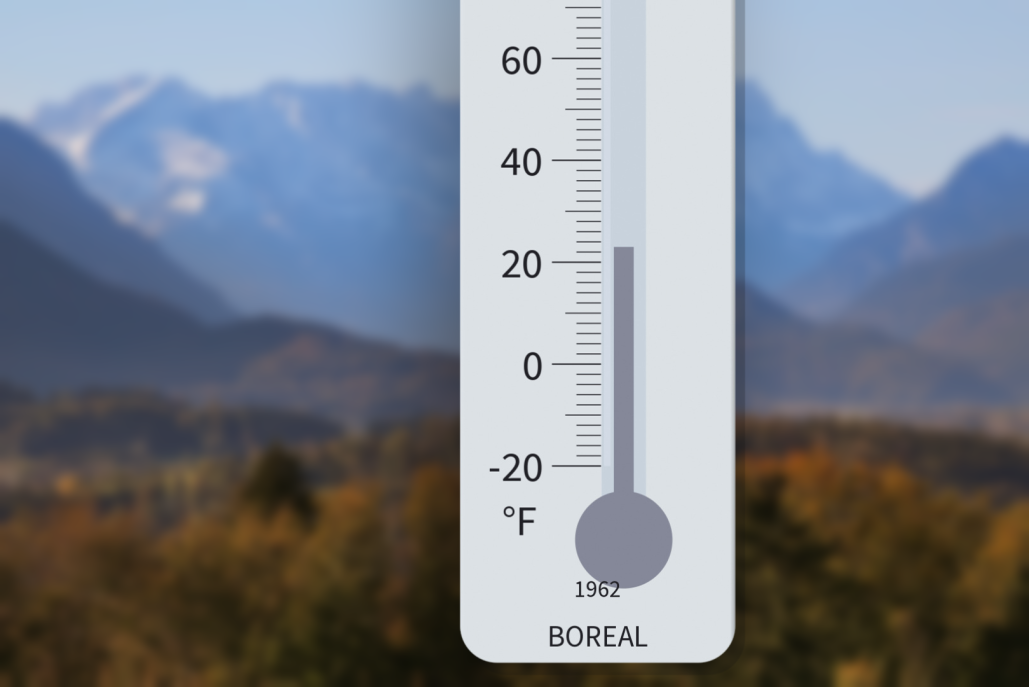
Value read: 23°F
